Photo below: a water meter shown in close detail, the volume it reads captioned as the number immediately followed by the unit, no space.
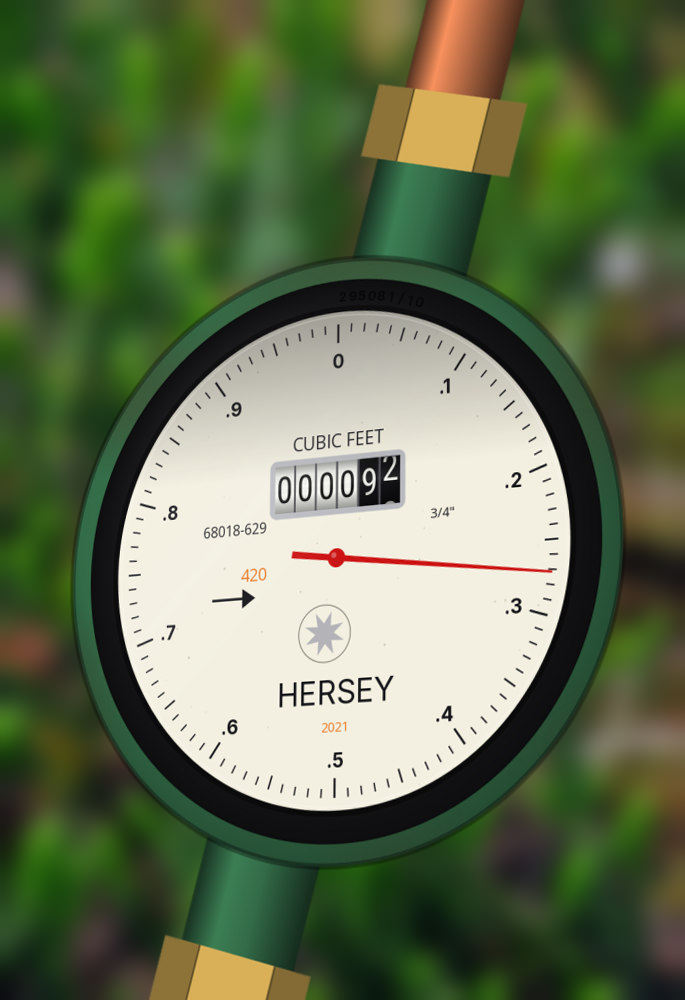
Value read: 92.27ft³
